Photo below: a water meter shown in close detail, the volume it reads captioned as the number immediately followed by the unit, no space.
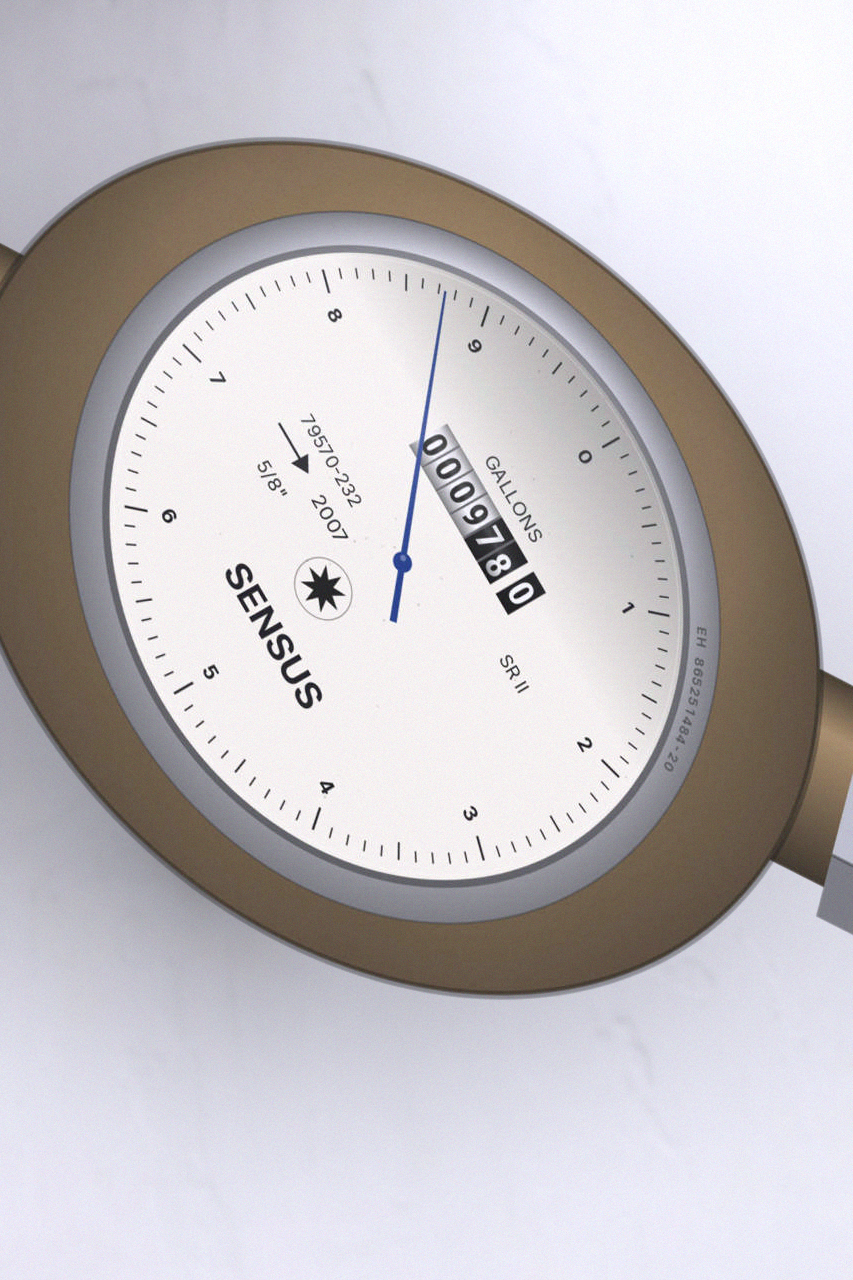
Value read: 9778.7gal
